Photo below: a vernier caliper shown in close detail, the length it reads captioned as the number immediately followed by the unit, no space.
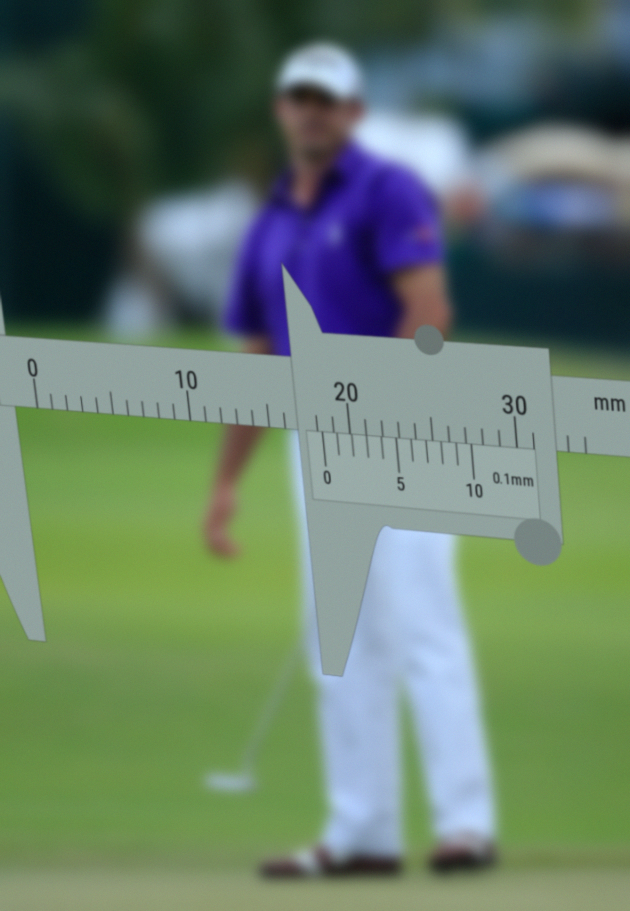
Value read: 18.3mm
